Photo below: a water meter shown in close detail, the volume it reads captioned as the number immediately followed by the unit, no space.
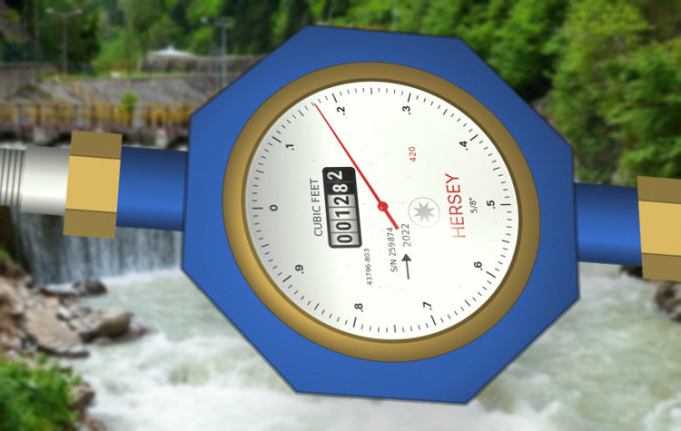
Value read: 1282.17ft³
